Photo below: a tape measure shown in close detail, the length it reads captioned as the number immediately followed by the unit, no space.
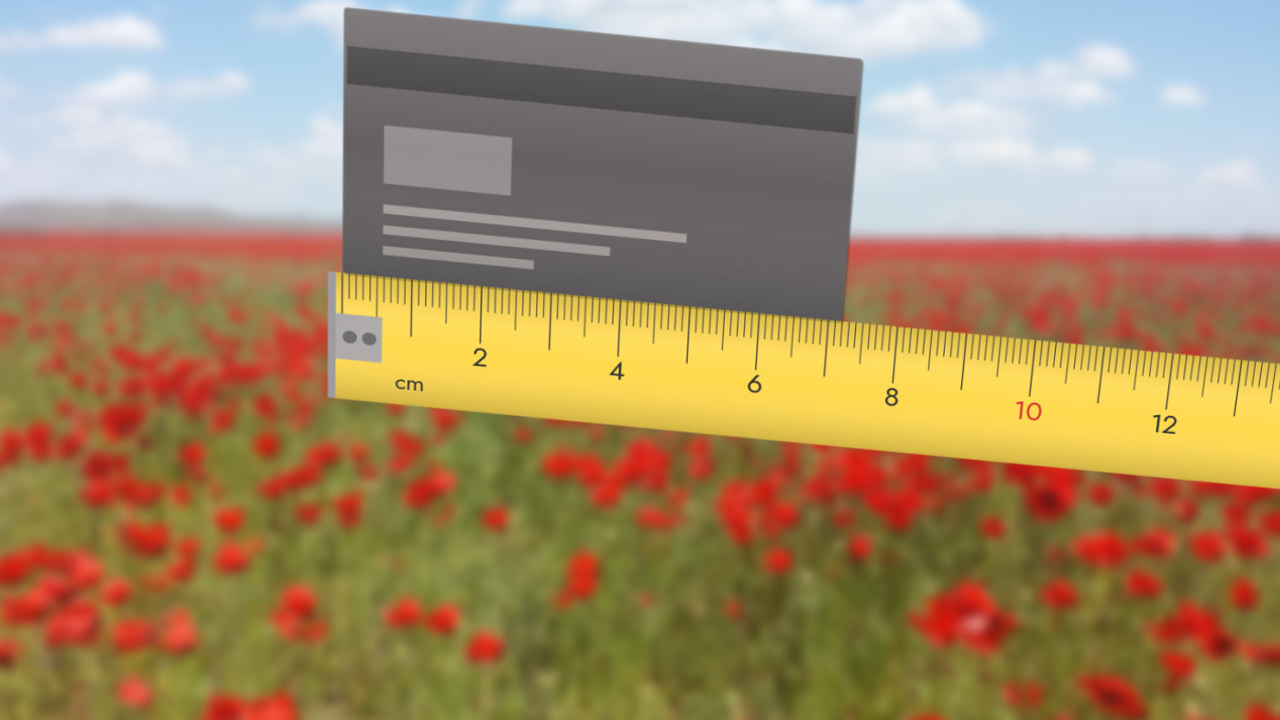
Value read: 7.2cm
